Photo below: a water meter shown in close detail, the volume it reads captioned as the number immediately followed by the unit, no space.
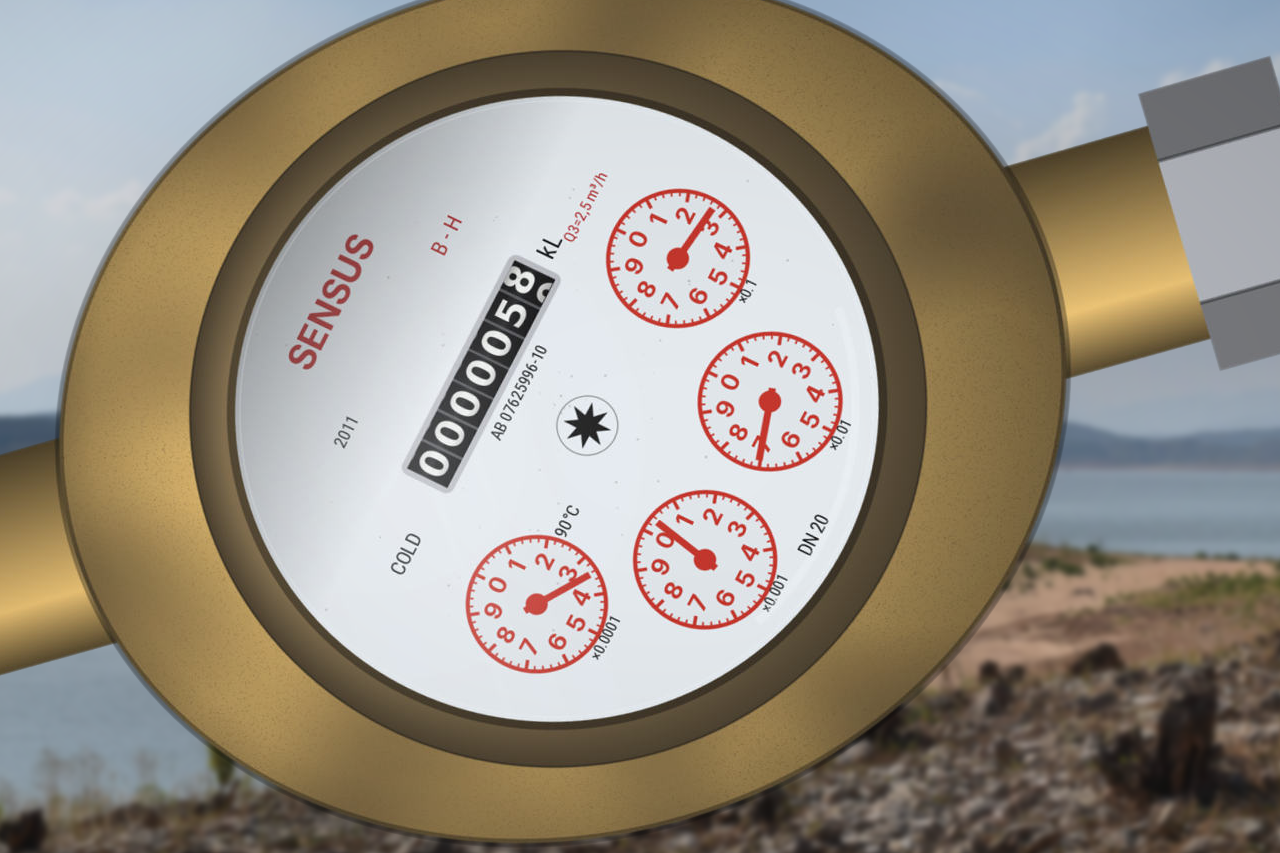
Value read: 58.2703kL
